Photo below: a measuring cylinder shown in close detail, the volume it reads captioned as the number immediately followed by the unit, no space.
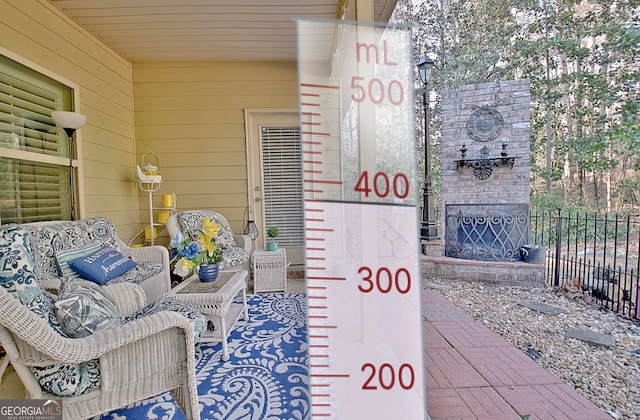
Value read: 380mL
